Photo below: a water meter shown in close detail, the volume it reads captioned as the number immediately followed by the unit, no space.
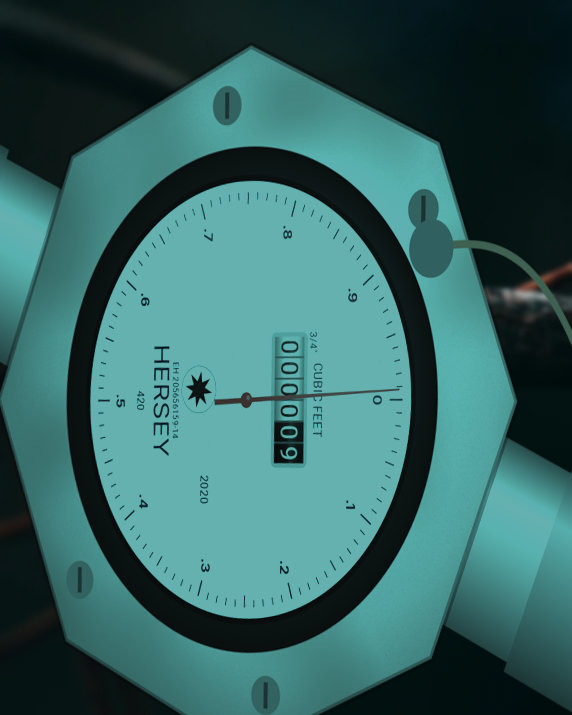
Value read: 8.99ft³
